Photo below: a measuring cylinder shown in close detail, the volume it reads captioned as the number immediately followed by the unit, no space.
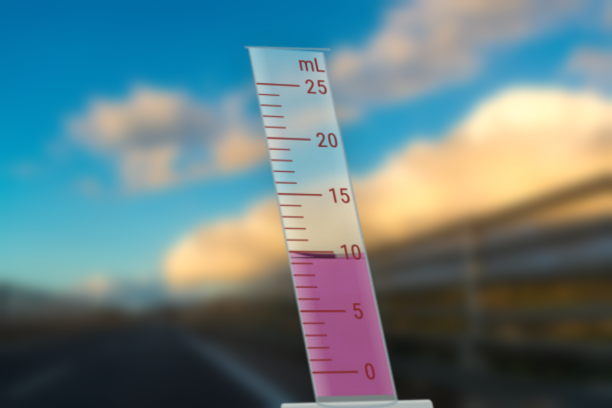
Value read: 9.5mL
